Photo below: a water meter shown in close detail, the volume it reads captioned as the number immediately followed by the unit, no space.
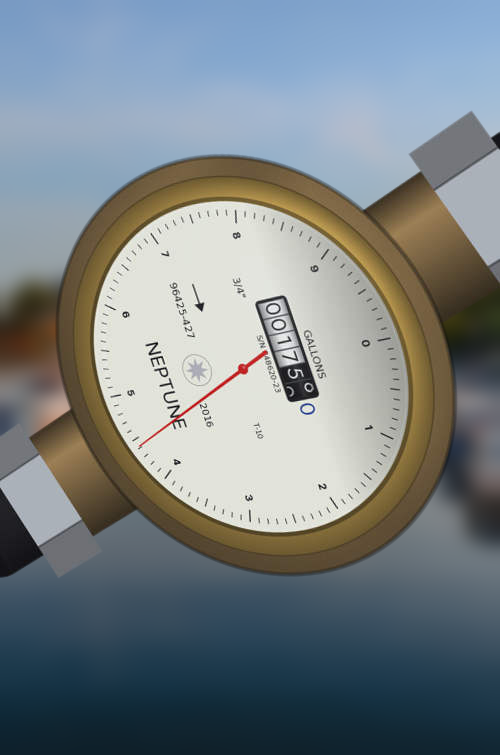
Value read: 17584.4gal
